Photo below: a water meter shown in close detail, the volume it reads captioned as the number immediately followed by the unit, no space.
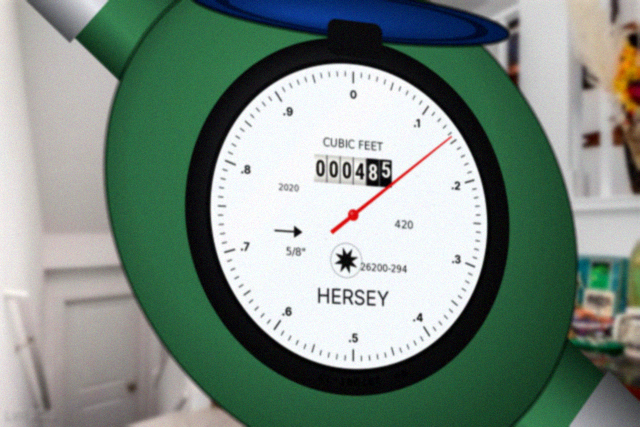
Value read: 485.14ft³
